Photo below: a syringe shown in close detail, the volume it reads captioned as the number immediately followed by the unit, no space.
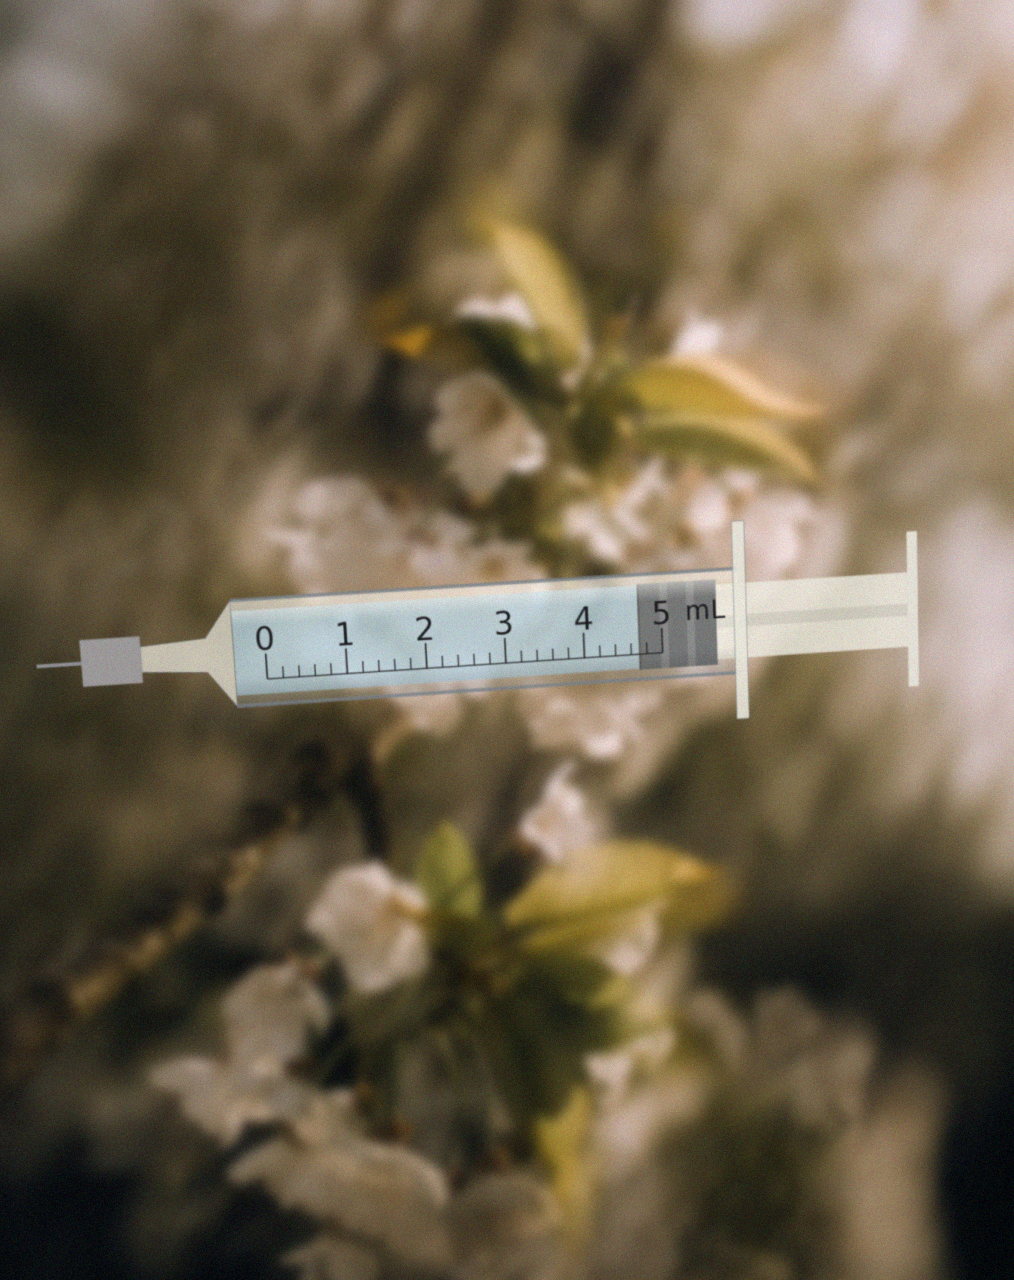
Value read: 4.7mL
